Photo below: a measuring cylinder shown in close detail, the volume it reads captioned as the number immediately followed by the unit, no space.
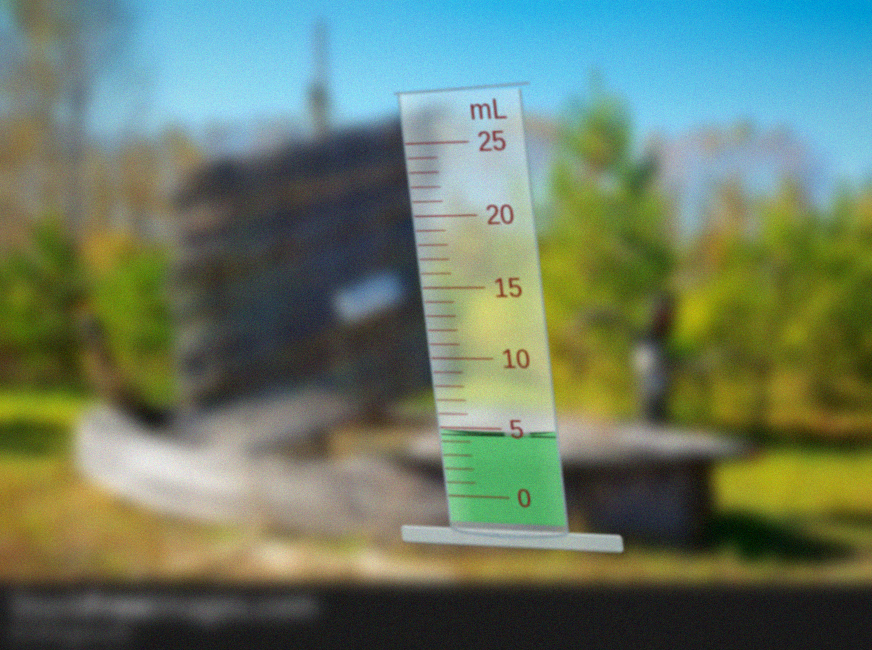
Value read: 4.5mL
